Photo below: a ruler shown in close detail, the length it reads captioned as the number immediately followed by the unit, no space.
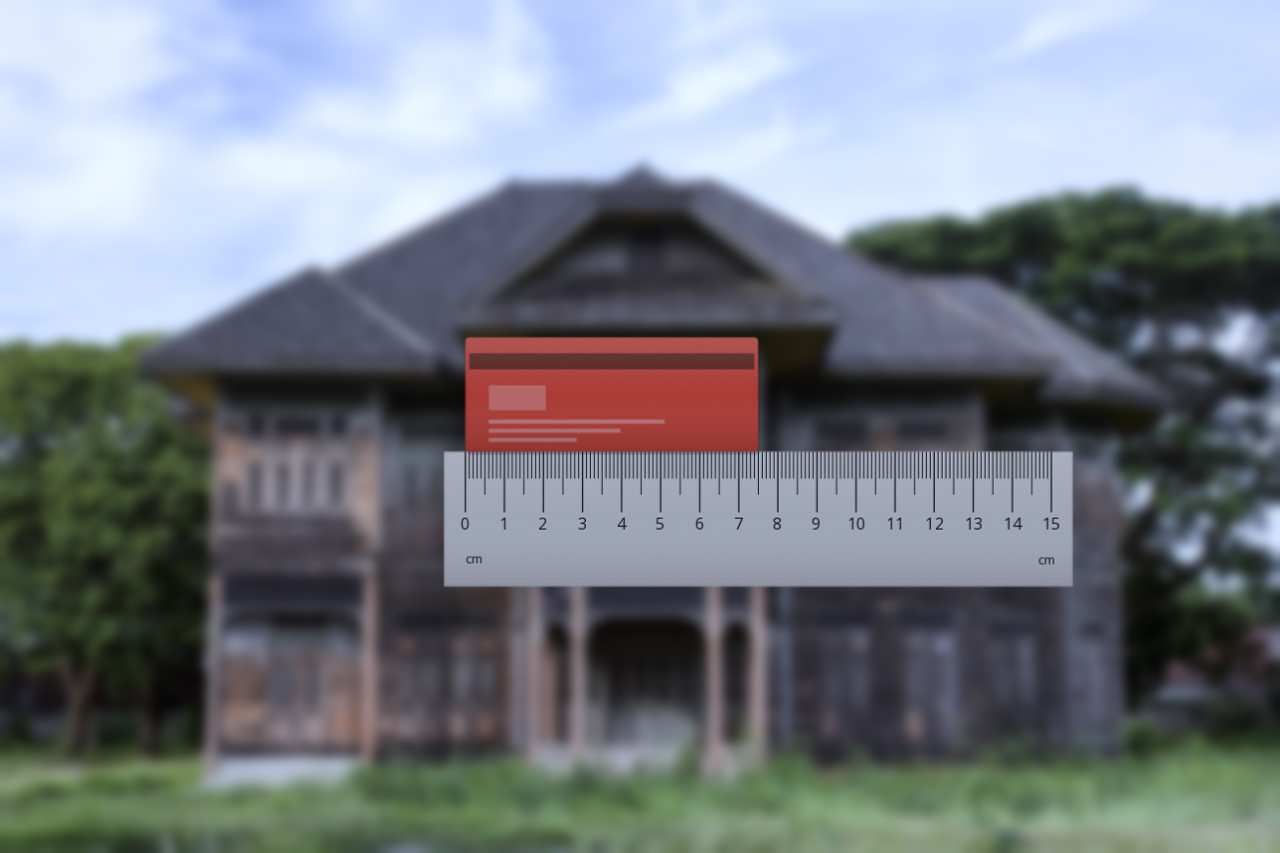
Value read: 7.5cm
